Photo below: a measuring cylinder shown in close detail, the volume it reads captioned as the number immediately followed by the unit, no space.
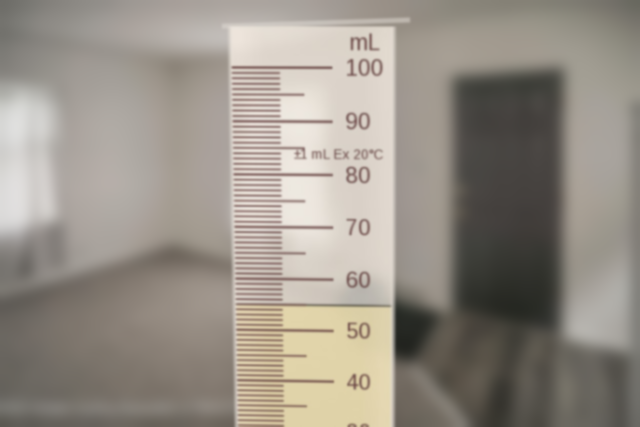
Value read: 55mL
